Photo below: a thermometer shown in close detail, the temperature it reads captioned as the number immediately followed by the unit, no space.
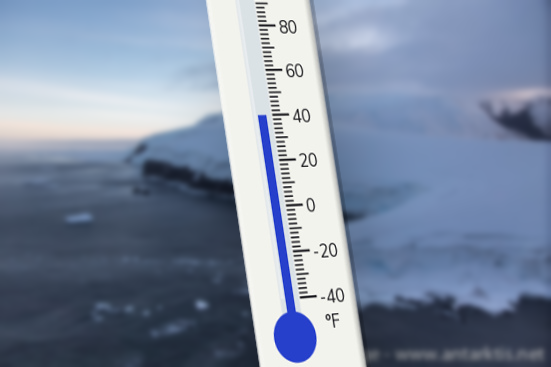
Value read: 40°F
